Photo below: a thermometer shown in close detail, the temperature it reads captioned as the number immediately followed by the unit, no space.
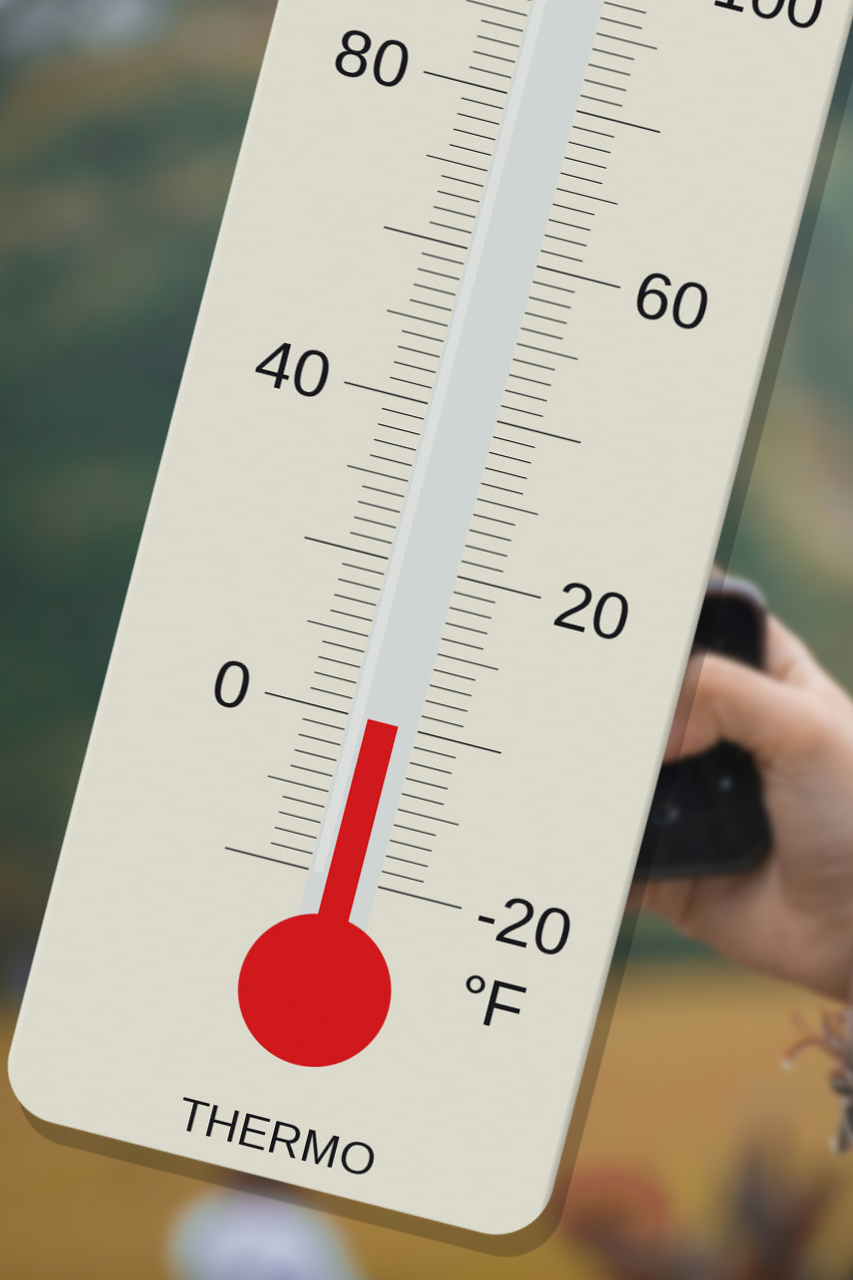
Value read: 0°F
